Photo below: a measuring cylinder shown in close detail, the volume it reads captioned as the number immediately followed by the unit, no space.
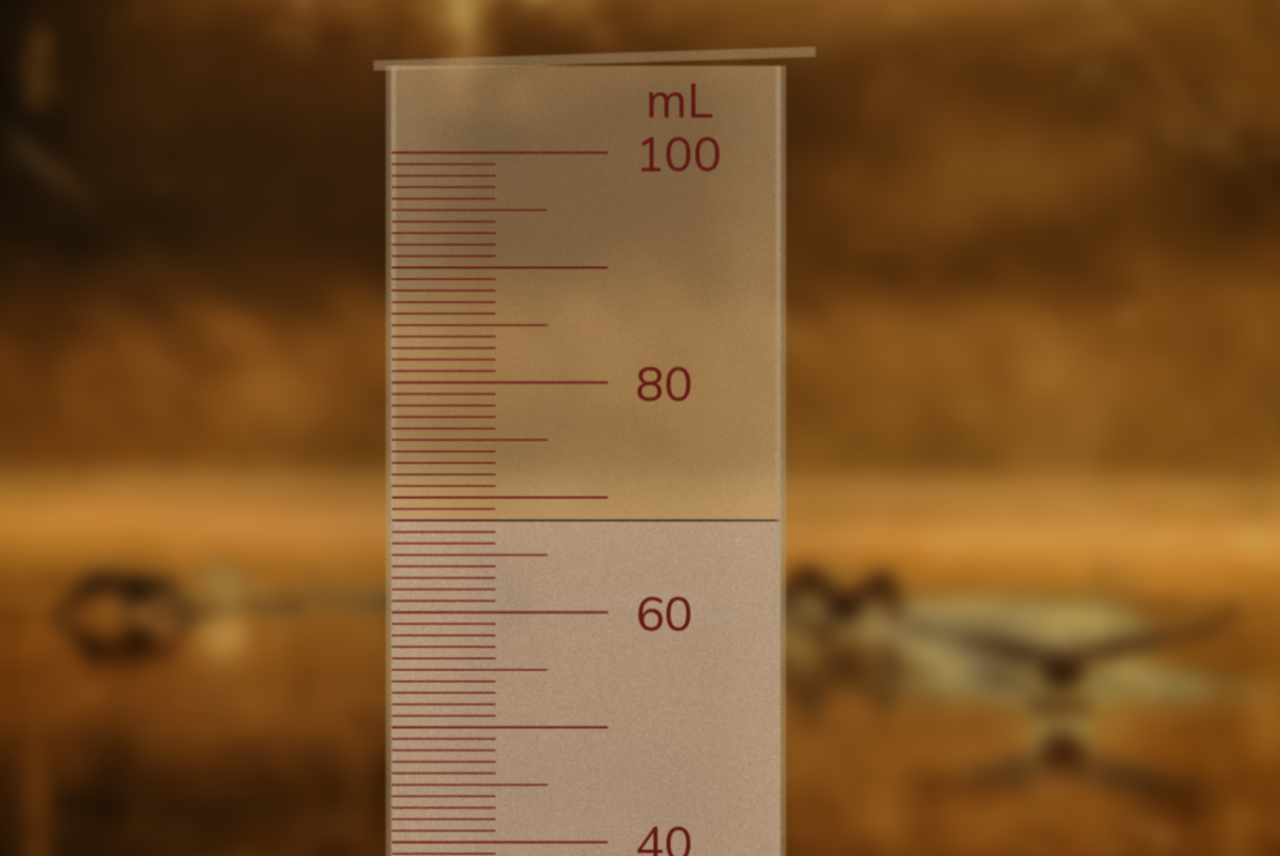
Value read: 68mL
